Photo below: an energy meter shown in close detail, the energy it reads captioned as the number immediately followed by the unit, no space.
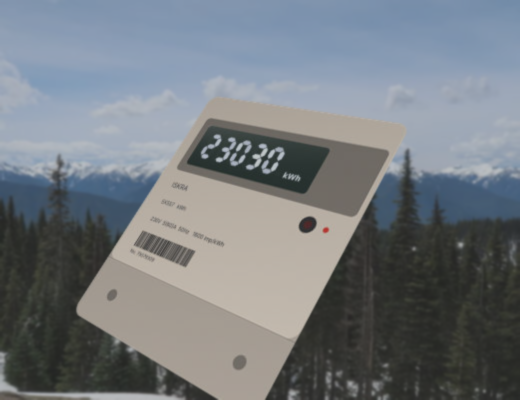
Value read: 23030kWh
